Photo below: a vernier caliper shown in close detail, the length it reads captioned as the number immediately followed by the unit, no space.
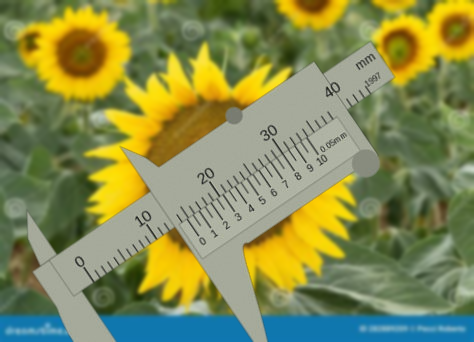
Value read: 14.8mm
